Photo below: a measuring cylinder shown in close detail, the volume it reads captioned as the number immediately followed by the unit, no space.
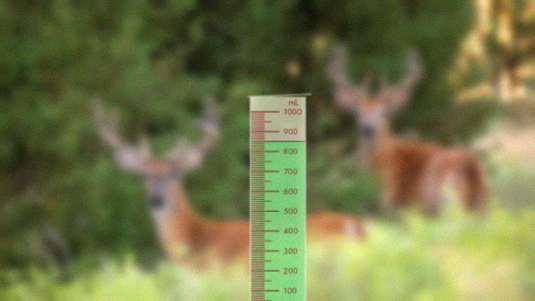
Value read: 850mL
